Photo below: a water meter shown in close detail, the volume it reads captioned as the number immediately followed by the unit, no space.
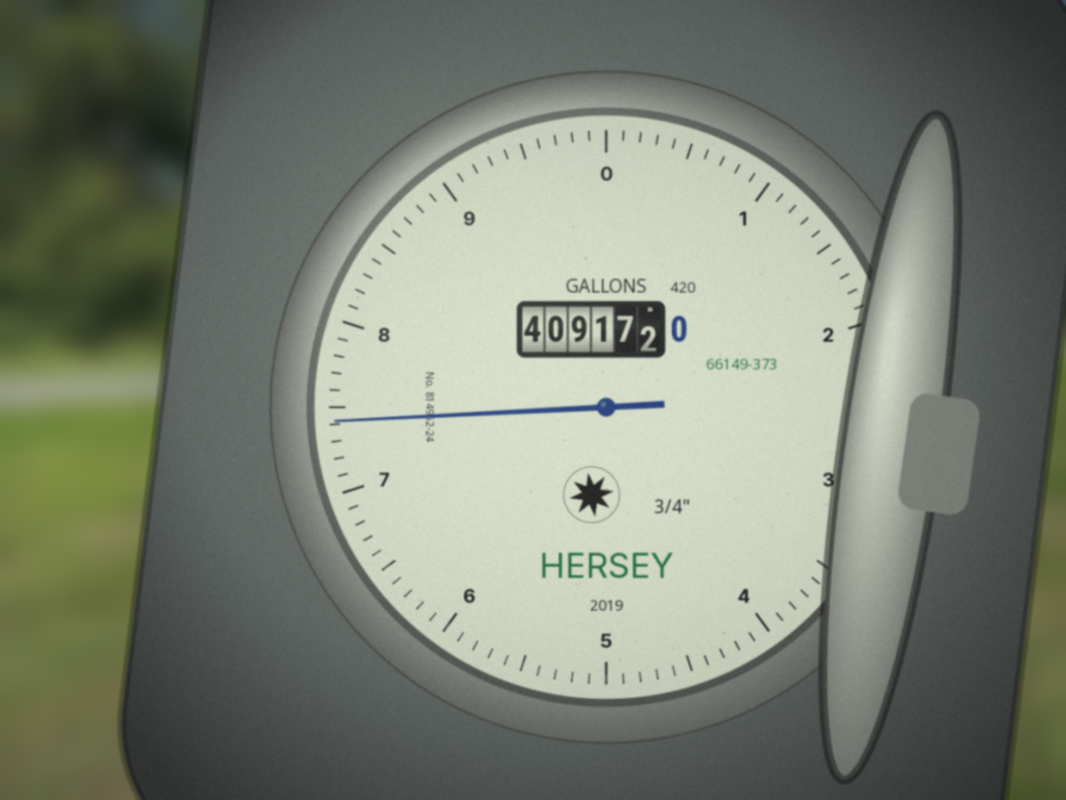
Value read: 4091717.4gal
